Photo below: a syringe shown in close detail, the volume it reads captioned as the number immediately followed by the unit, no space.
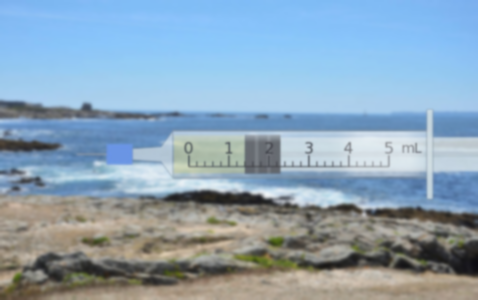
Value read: 1.4mL
